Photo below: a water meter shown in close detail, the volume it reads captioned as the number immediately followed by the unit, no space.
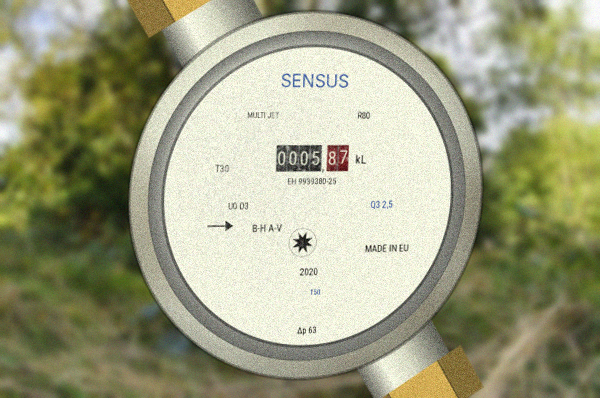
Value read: 5.87kL
